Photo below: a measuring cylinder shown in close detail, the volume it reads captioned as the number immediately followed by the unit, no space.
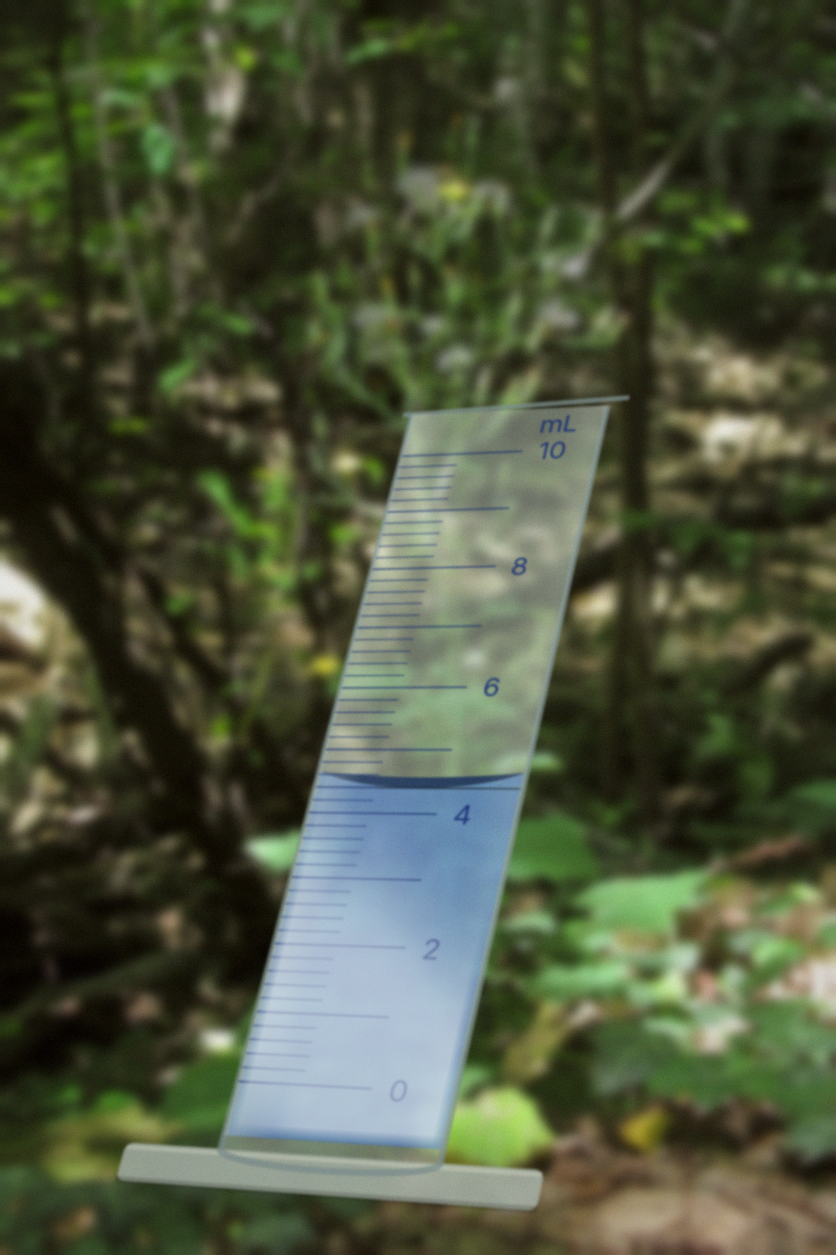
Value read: 4.4mL
